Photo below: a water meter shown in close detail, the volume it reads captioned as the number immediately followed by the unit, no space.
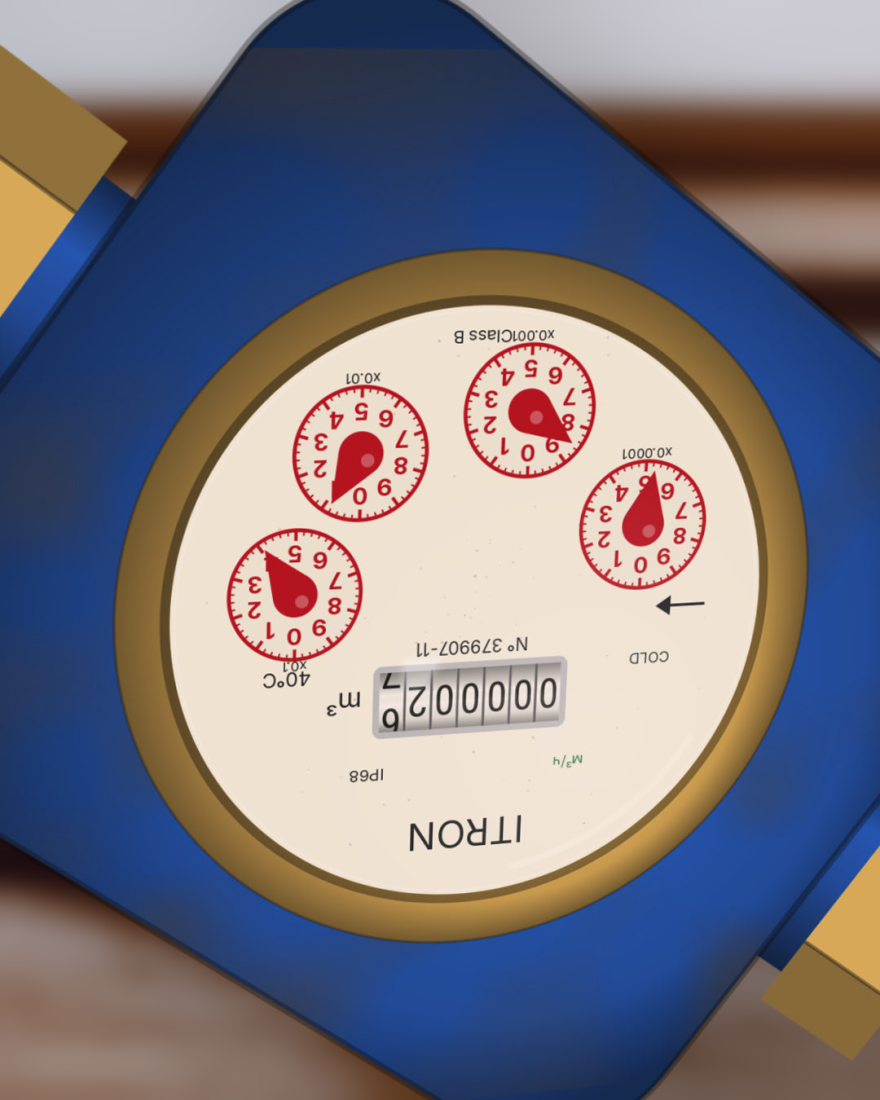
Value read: 26.4085m³
